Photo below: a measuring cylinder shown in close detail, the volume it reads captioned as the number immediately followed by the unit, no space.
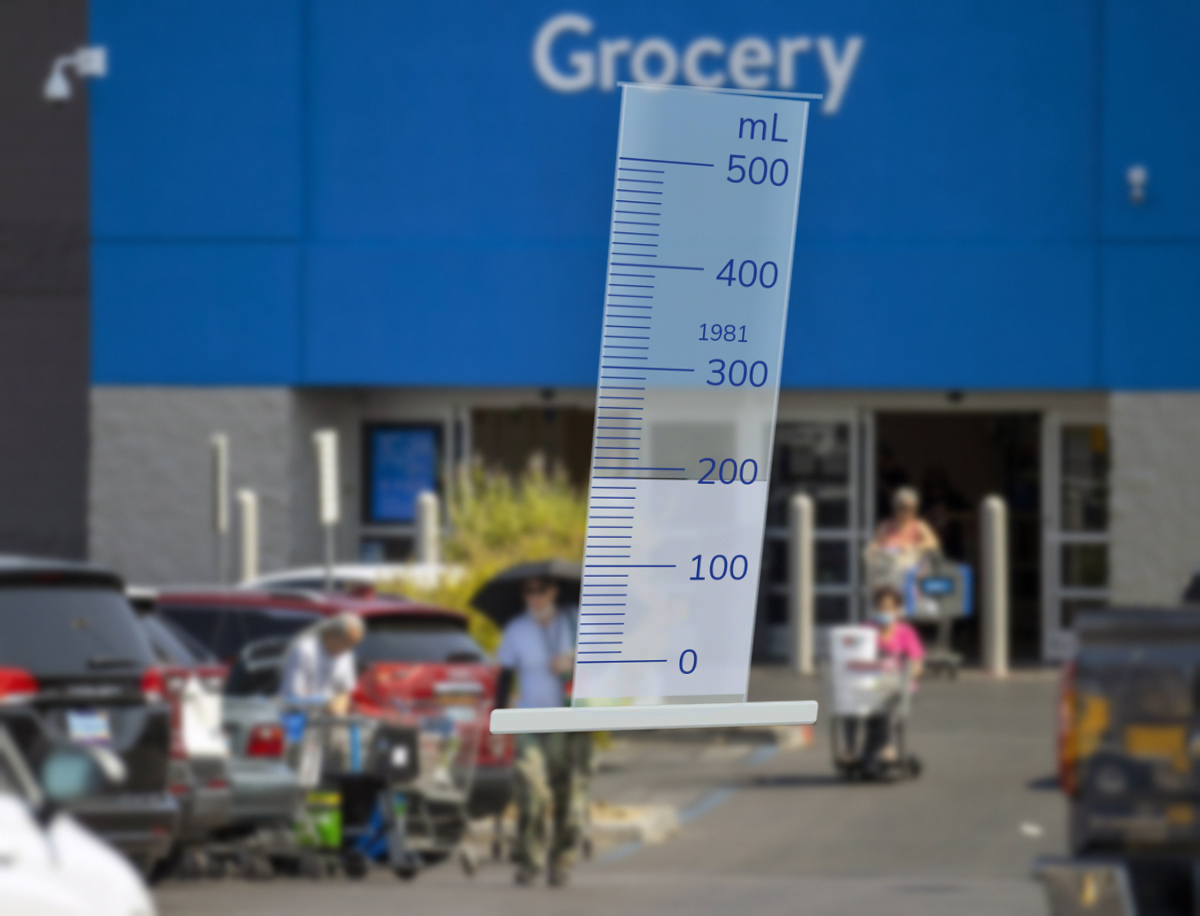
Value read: 190mL
